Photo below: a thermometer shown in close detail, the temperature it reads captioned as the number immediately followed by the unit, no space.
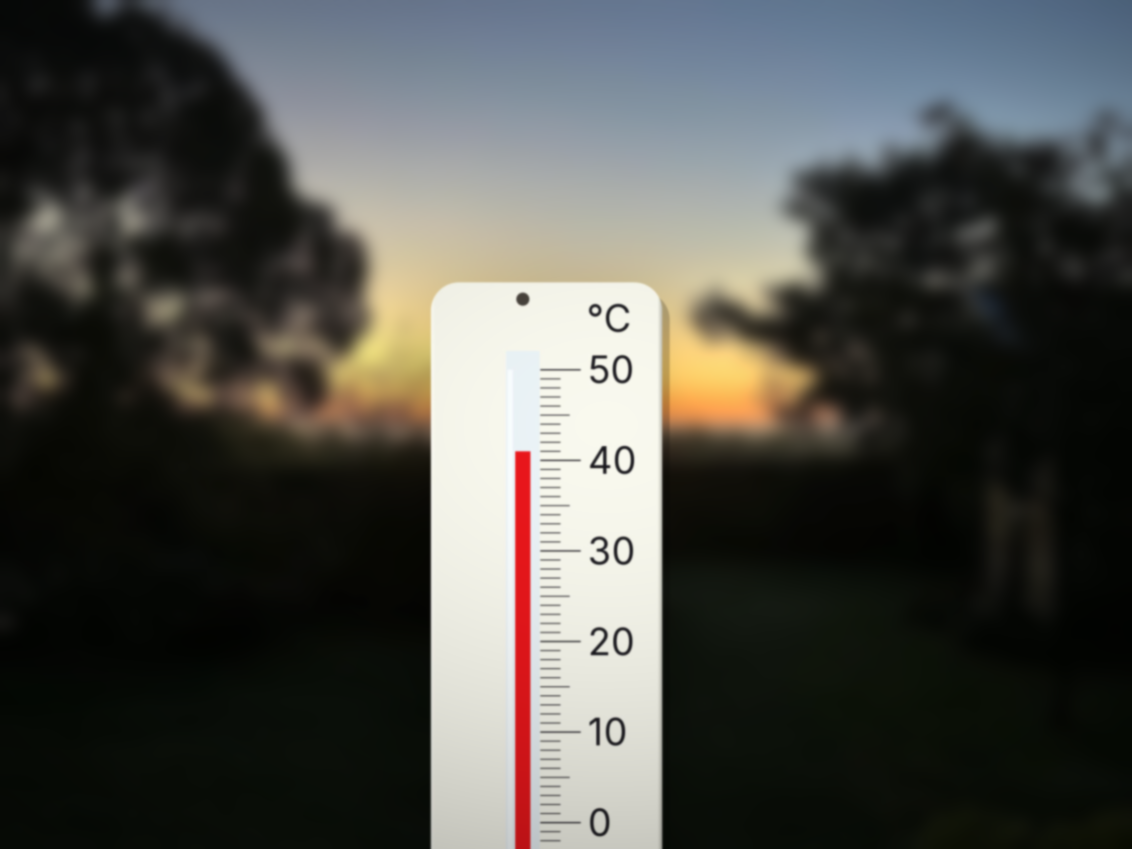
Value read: 41°C
